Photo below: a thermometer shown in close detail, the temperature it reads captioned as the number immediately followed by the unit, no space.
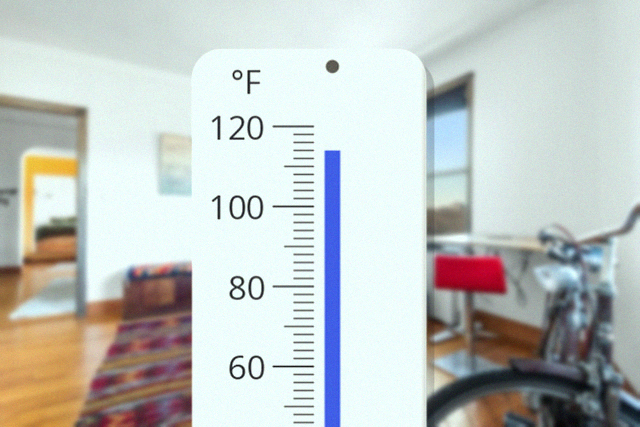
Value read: 114°F
